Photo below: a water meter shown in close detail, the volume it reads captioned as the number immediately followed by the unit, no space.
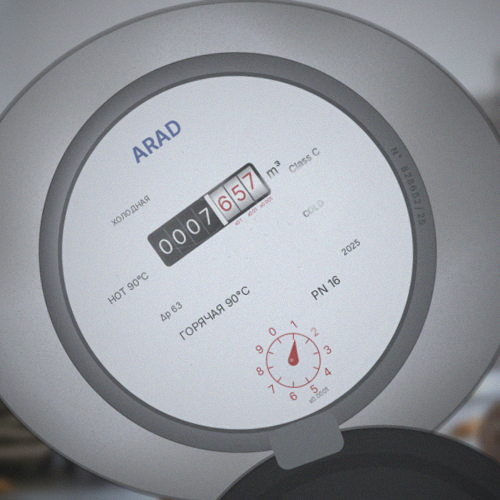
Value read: 7.6571m³
